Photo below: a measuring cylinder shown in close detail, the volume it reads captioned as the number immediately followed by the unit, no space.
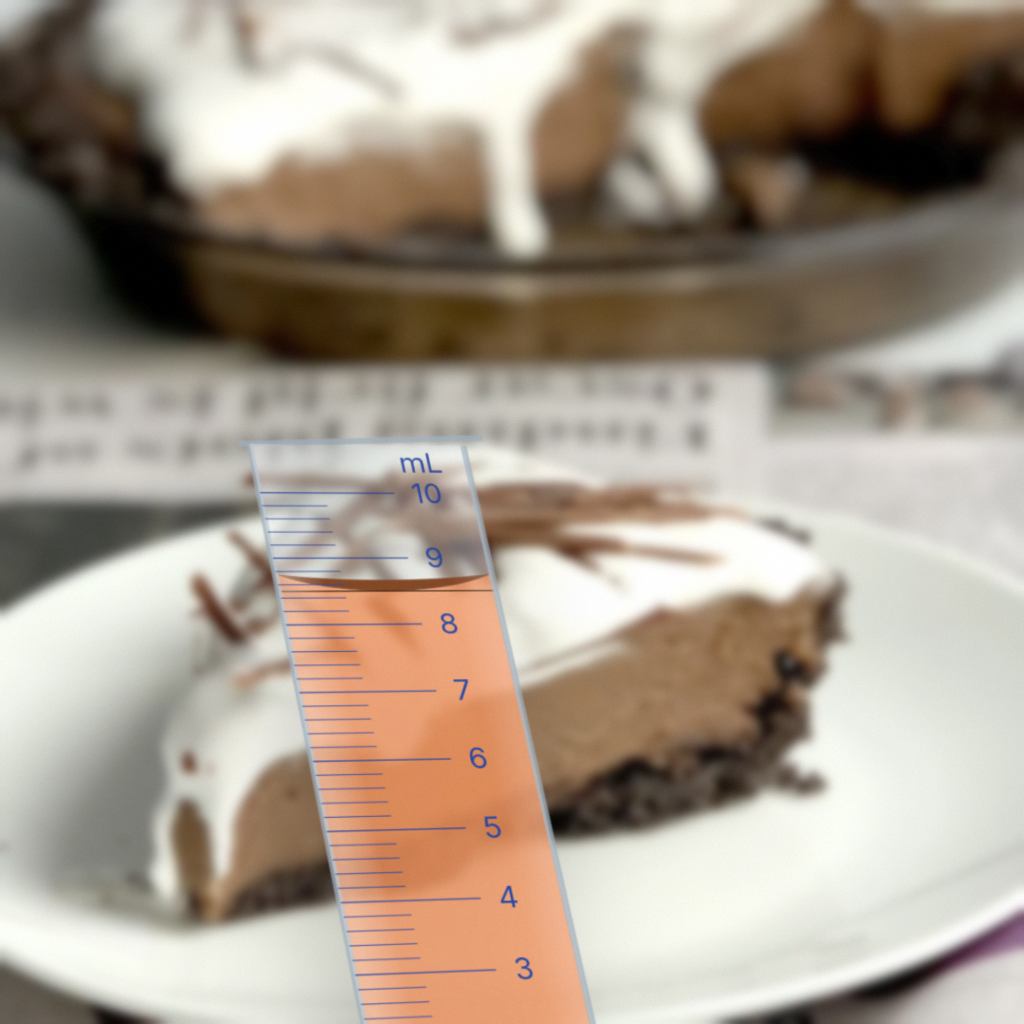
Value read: 8.5mL
